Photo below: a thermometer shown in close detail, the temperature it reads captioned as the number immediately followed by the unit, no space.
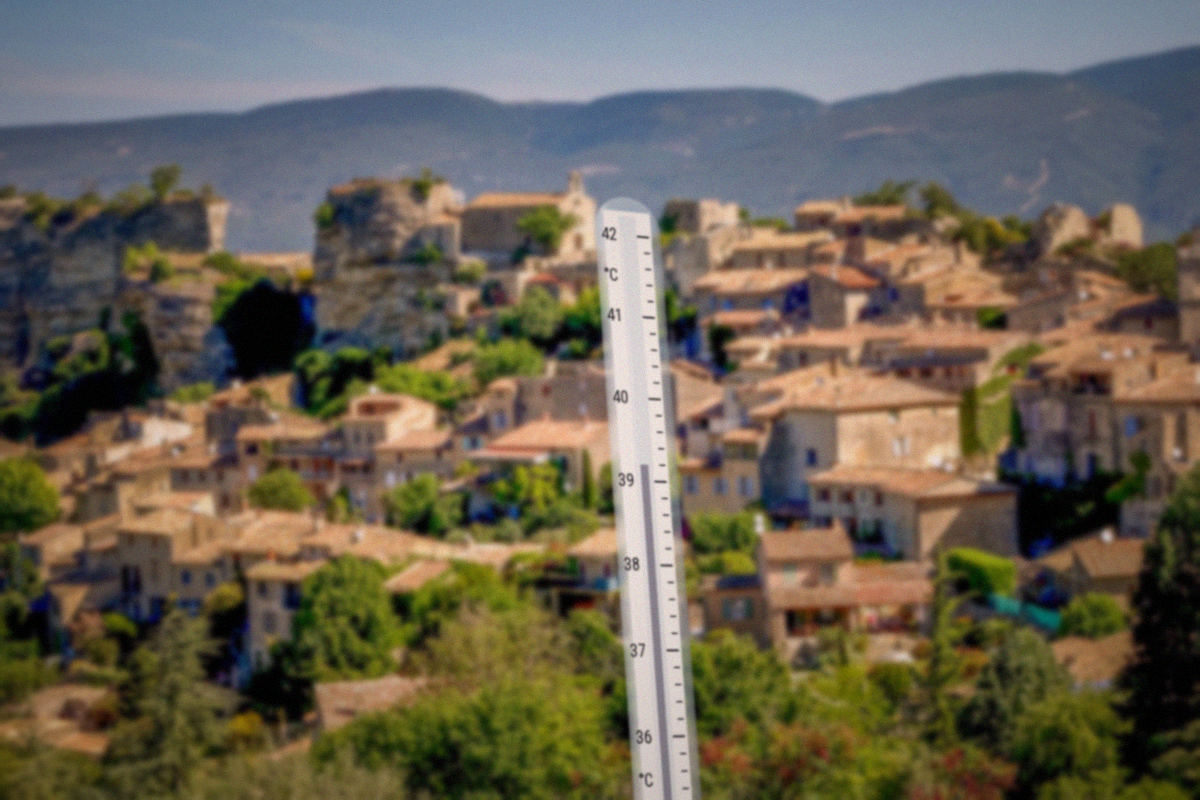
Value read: 39.2°C
